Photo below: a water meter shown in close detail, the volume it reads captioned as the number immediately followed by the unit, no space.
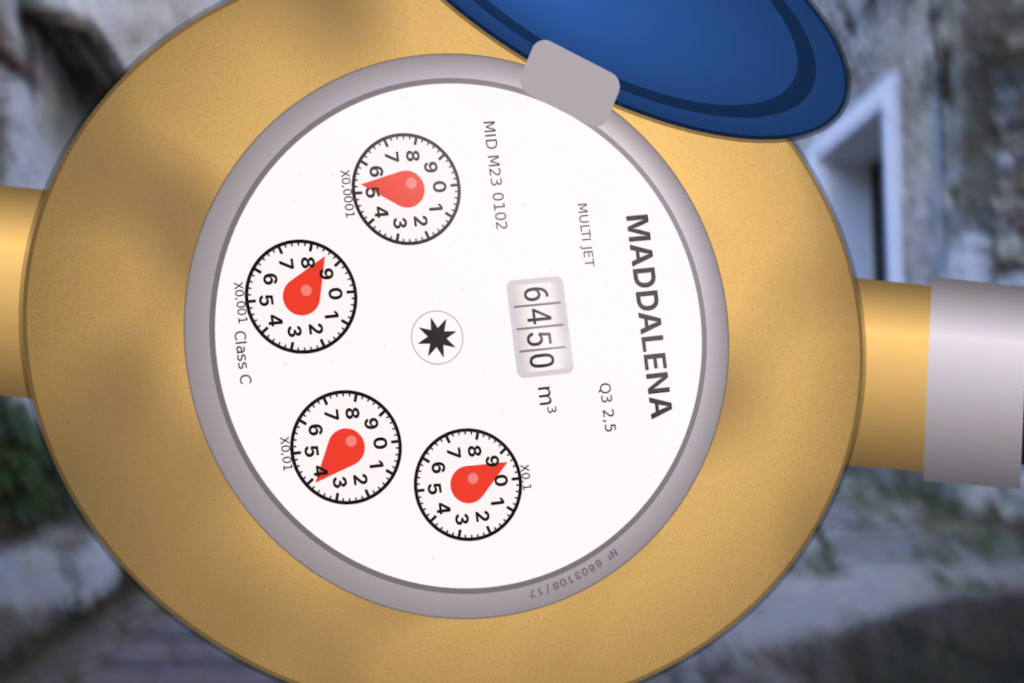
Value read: 6449.9385m³
